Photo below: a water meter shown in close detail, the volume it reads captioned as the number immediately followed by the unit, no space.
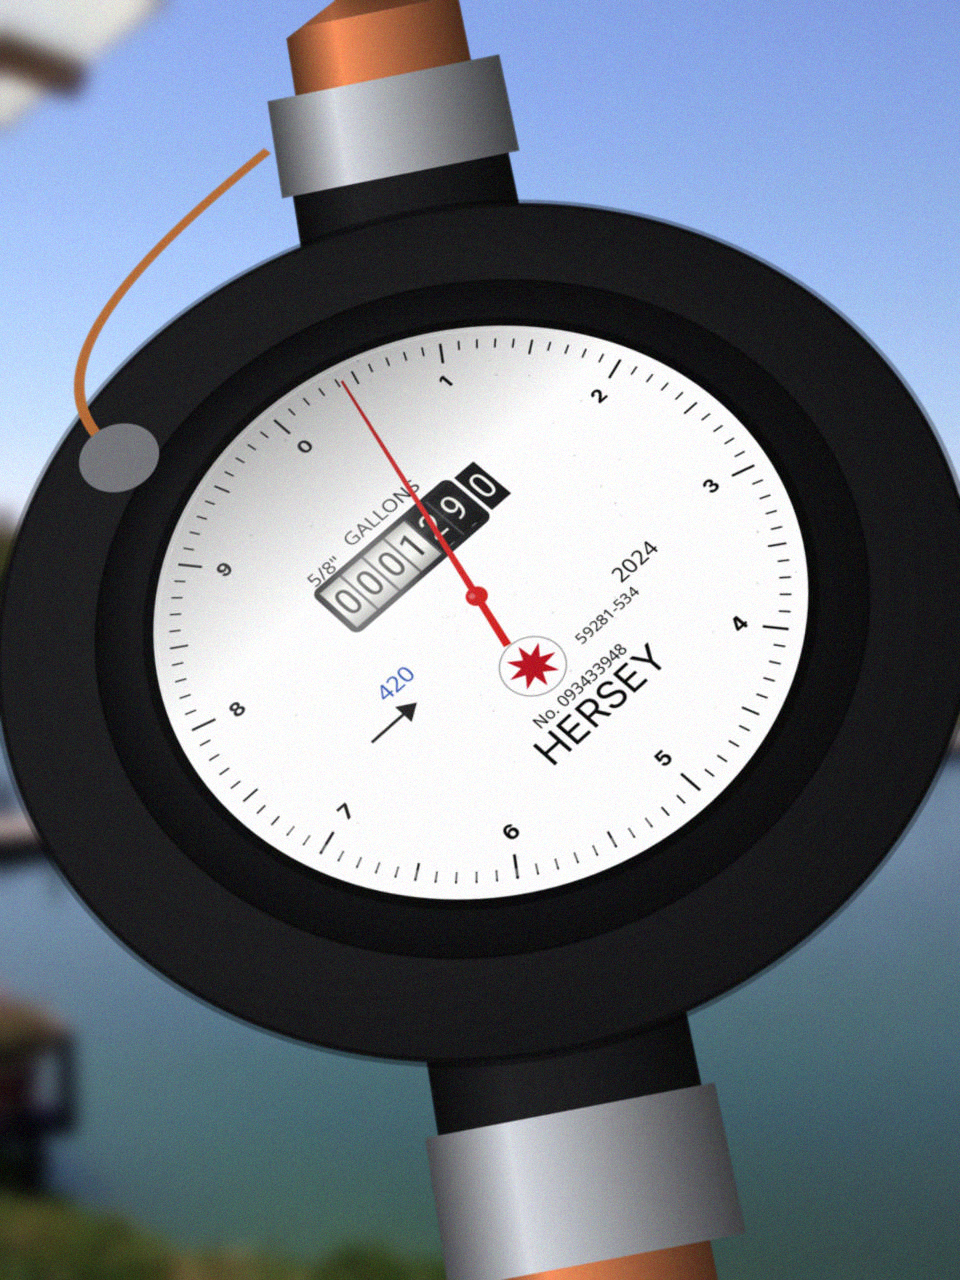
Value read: 1290.4gal
